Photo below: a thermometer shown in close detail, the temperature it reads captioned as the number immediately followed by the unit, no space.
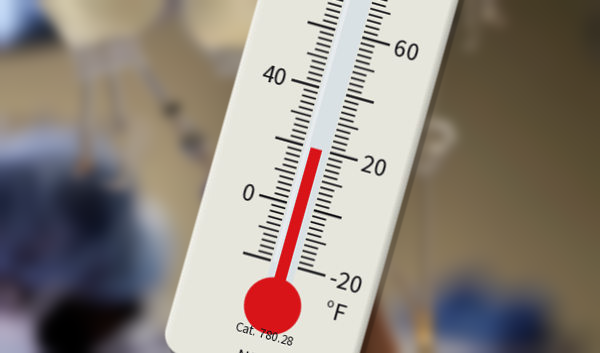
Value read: 20°F
